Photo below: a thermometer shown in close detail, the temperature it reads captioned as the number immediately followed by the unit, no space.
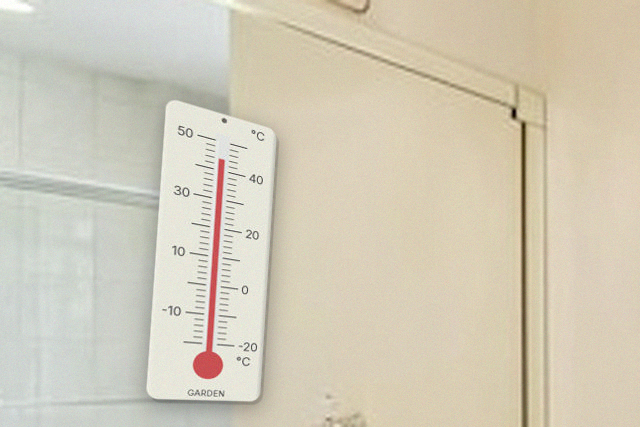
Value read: 44°C
